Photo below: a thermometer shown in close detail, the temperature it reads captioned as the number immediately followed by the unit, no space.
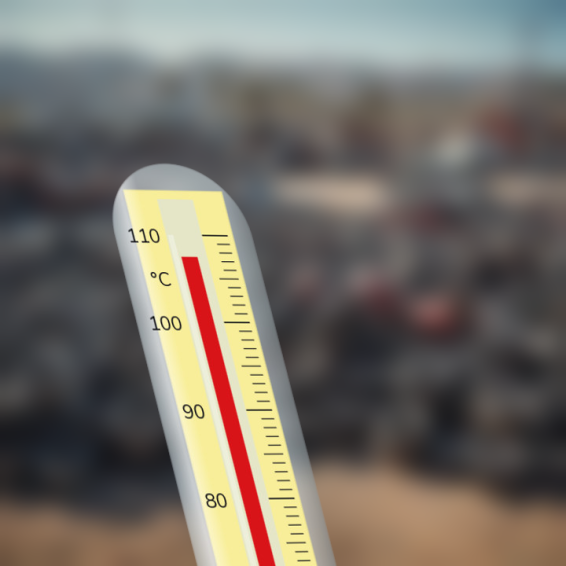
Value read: 107.5°C
